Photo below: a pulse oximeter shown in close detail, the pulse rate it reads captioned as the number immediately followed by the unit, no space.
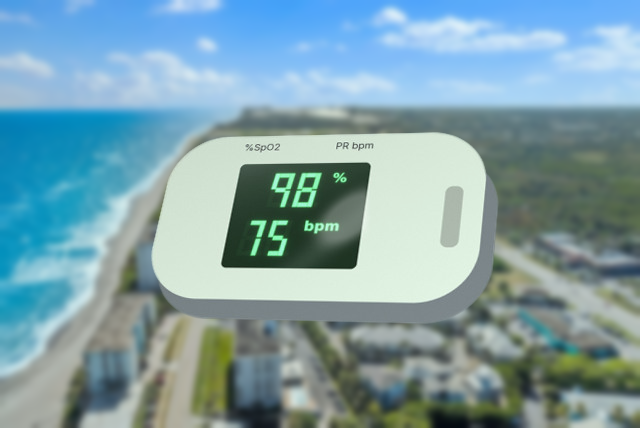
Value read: 75bpm
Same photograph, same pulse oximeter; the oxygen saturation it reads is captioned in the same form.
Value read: 98%
